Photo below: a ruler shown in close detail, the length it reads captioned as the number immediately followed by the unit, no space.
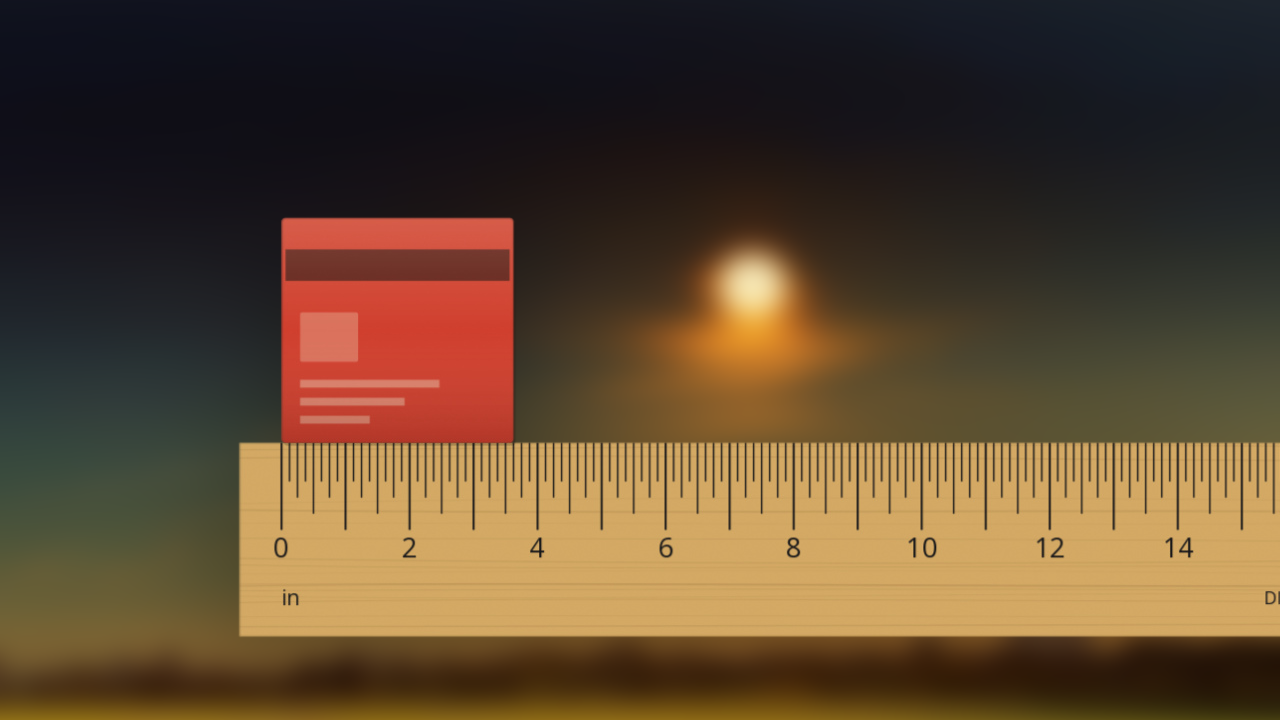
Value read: 3.625in
